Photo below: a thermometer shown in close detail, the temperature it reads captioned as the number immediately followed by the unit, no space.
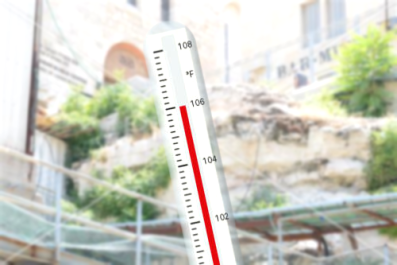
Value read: 106°F
